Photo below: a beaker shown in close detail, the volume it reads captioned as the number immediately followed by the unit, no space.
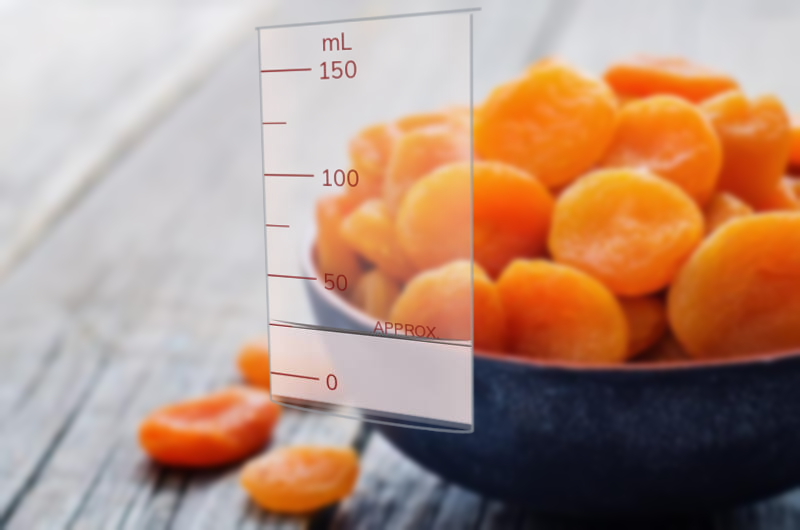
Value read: 25mL
